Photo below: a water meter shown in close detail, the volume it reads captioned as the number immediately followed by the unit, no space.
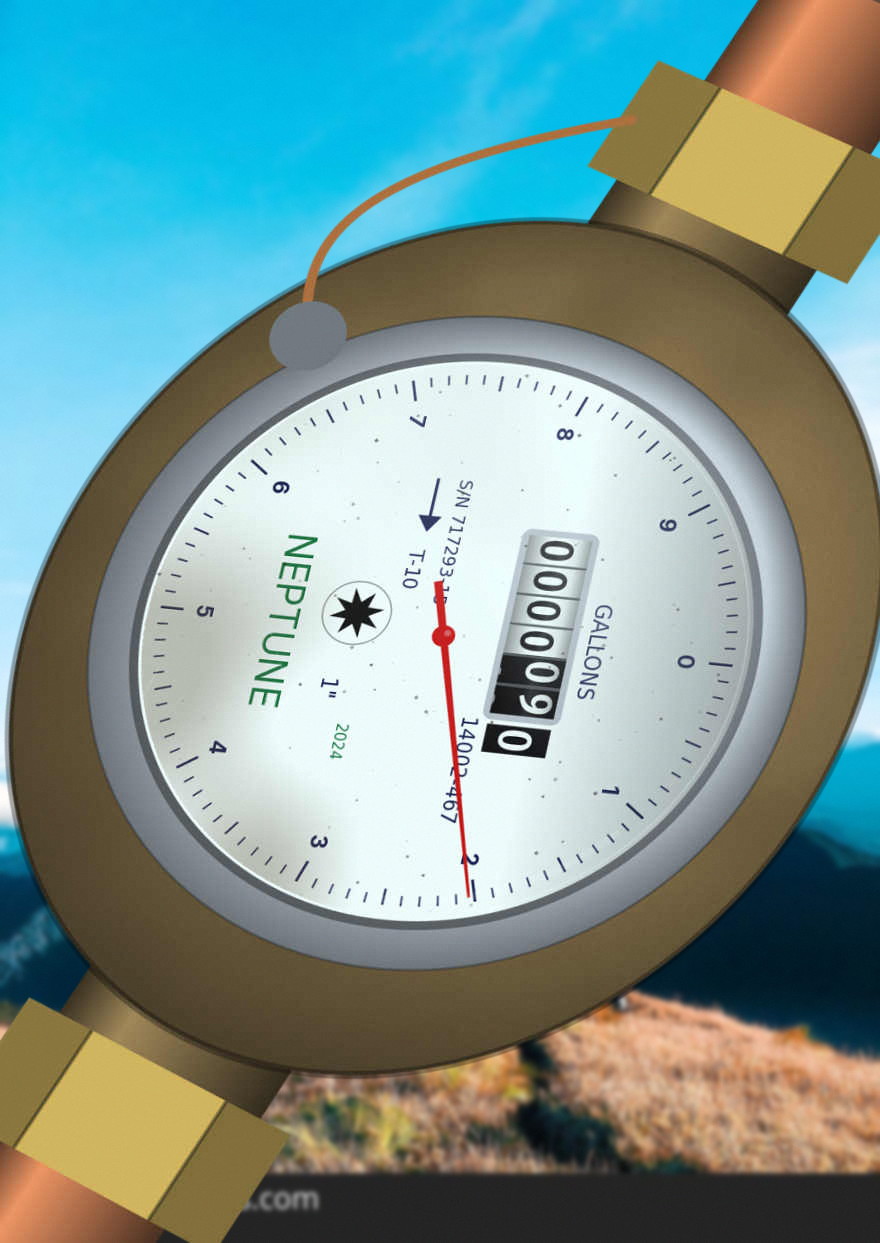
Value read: 92.0gal
